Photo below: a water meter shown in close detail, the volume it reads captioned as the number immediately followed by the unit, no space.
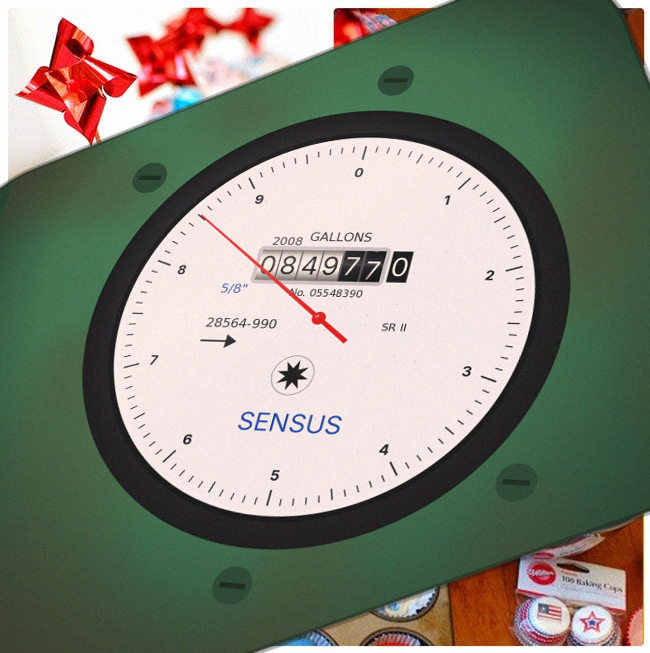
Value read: 849768.5gal
